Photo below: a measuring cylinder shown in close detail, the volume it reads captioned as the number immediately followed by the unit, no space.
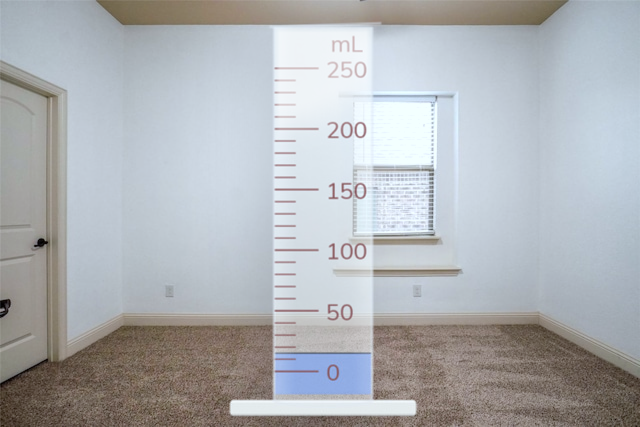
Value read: 15mL
